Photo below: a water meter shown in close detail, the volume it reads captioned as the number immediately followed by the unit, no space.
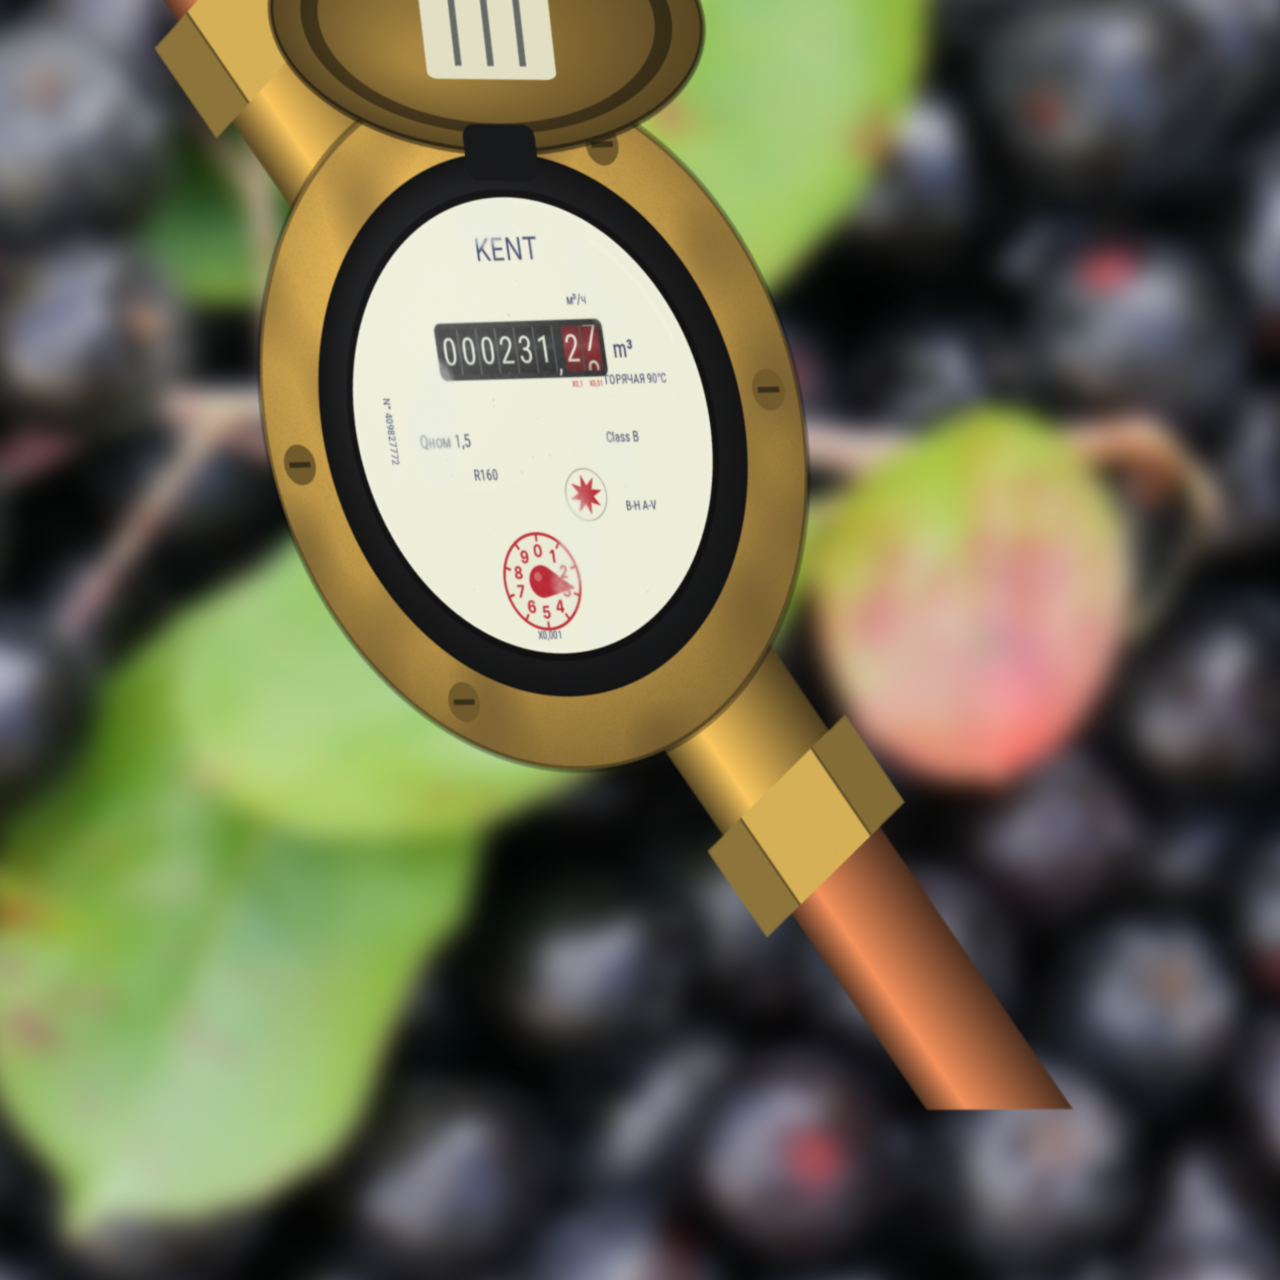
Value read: 231.272m³
